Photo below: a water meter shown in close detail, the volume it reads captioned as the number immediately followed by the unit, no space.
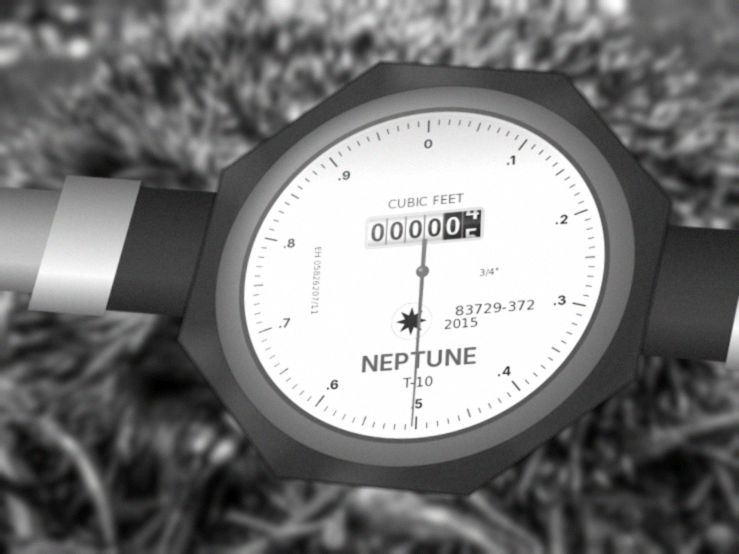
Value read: 4.50ft³
